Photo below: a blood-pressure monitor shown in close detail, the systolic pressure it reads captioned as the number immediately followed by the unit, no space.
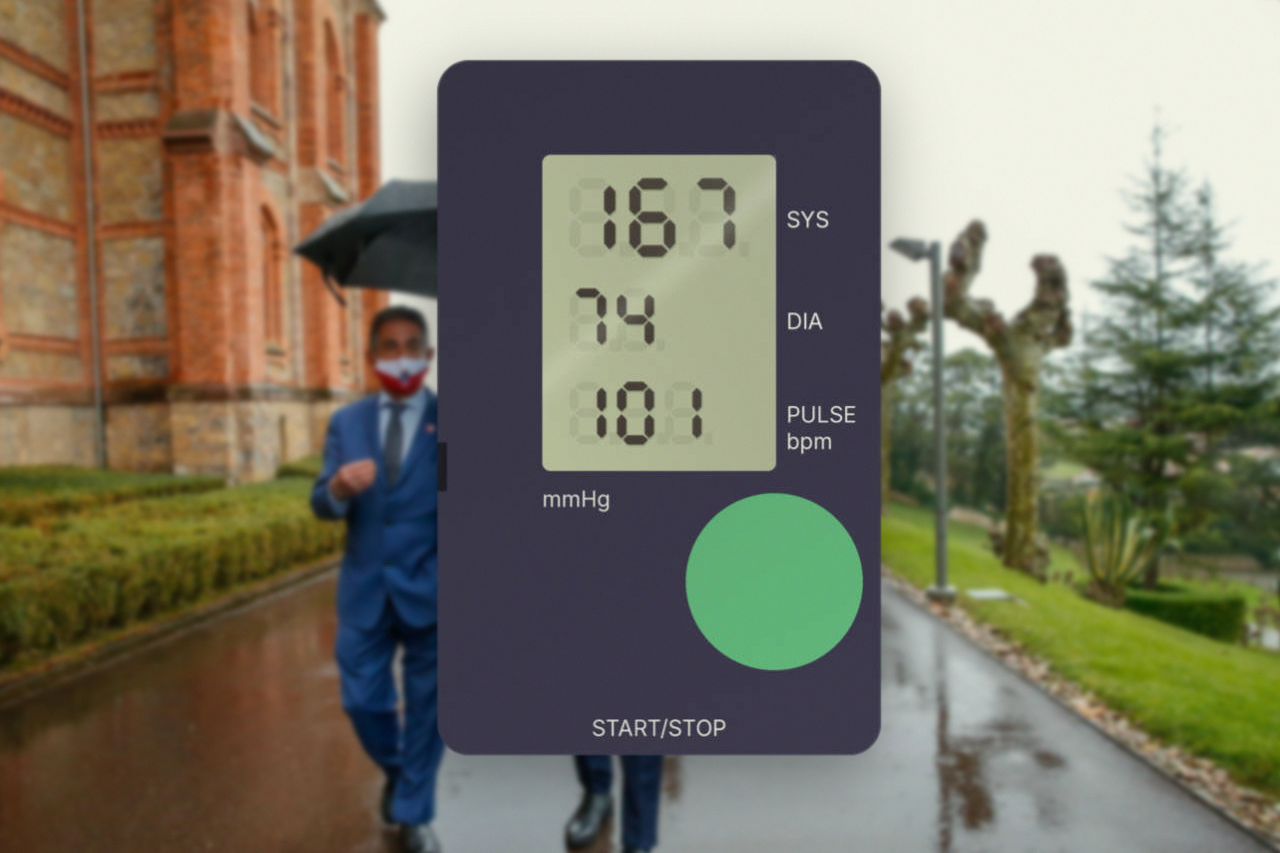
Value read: 167mmHg
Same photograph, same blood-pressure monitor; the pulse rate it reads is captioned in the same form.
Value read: 101bpm
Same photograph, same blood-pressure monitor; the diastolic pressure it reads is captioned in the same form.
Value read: 74mmHg
